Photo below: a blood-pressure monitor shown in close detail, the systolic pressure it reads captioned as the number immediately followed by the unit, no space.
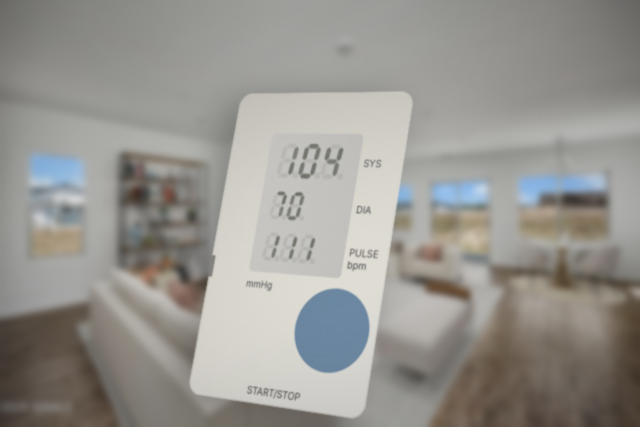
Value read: 104mmHg
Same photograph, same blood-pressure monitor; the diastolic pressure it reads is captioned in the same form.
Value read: 70mmHg
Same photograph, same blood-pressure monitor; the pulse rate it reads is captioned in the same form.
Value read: 111bpm
